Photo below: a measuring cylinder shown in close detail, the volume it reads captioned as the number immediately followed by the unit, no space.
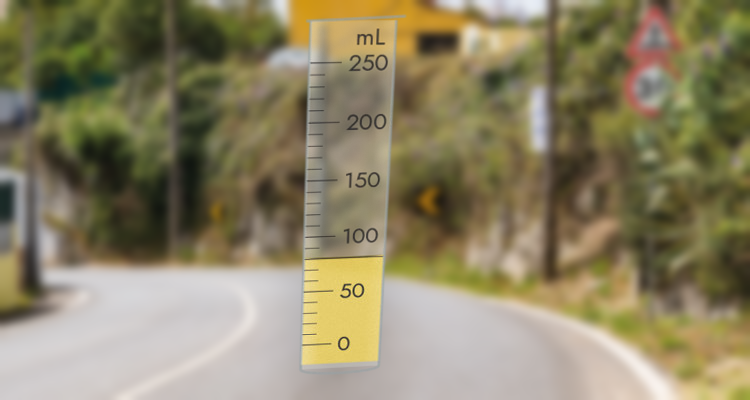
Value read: 80mL
